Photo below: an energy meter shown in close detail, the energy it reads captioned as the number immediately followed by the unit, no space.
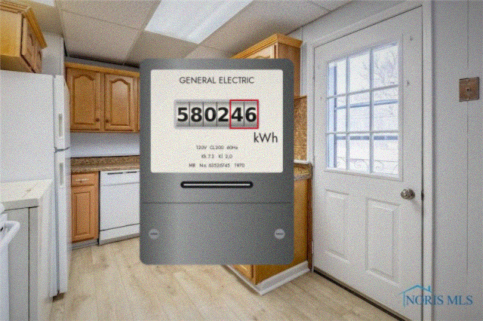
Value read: 5802.46kWh
